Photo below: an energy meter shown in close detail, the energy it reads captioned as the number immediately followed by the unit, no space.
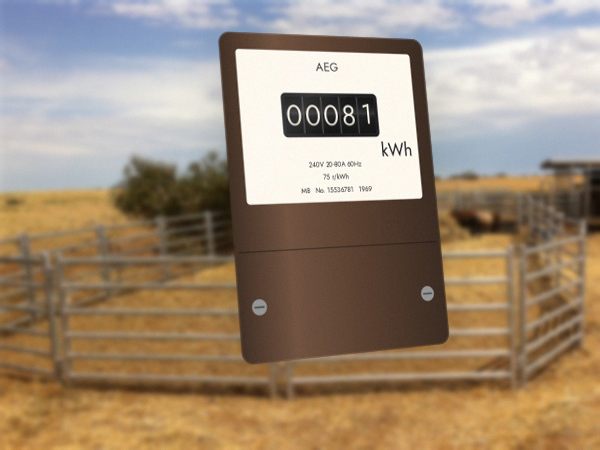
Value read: 81kWh
